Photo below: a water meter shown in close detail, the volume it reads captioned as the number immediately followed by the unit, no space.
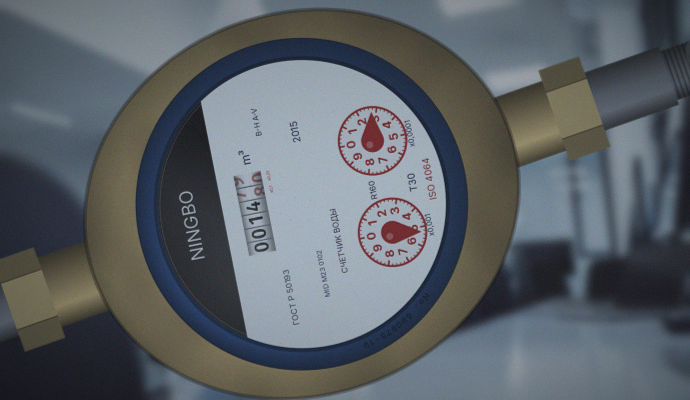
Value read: 14.7952m³
